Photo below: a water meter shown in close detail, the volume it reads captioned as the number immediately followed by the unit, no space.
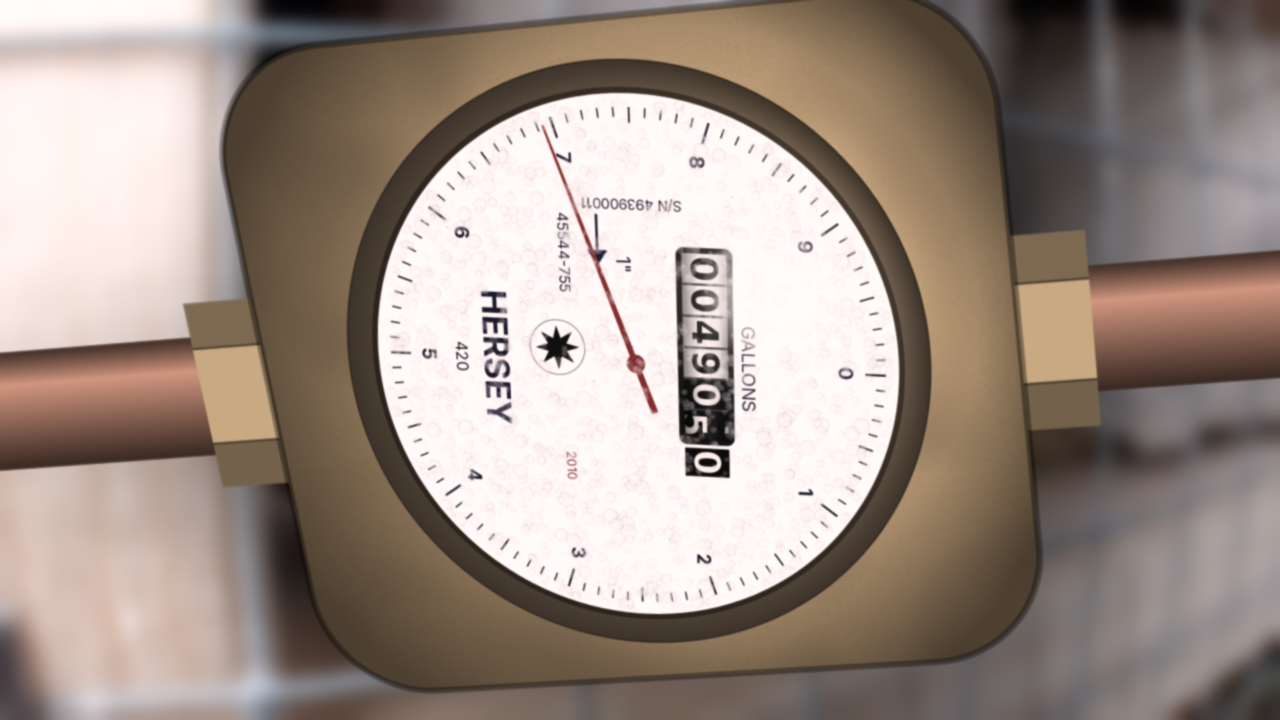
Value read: 49046.9gal
